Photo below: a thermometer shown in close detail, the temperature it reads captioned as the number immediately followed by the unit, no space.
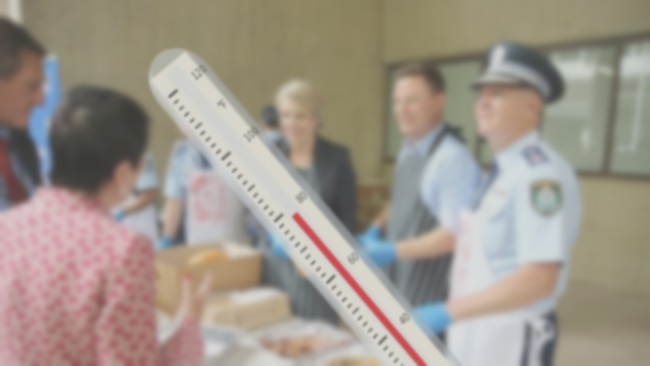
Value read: 78°F
